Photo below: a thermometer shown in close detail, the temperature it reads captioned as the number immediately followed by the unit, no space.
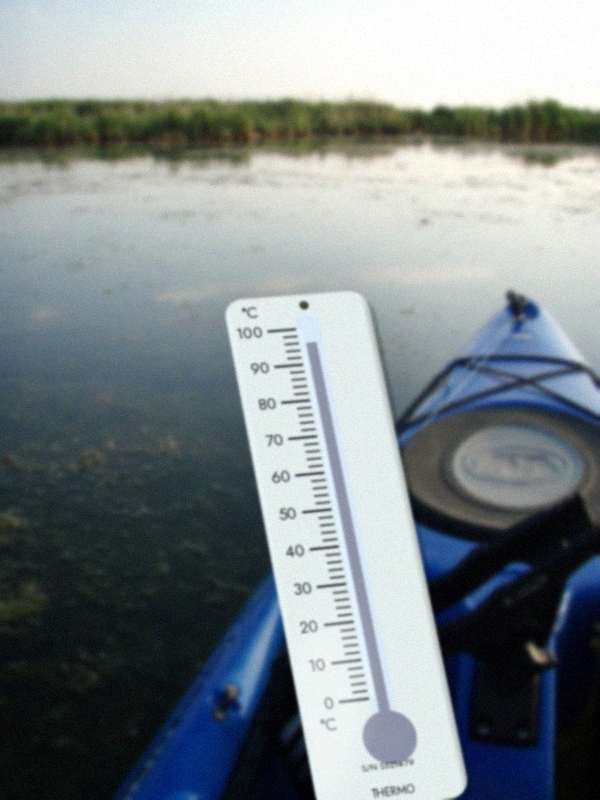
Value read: 96°C
